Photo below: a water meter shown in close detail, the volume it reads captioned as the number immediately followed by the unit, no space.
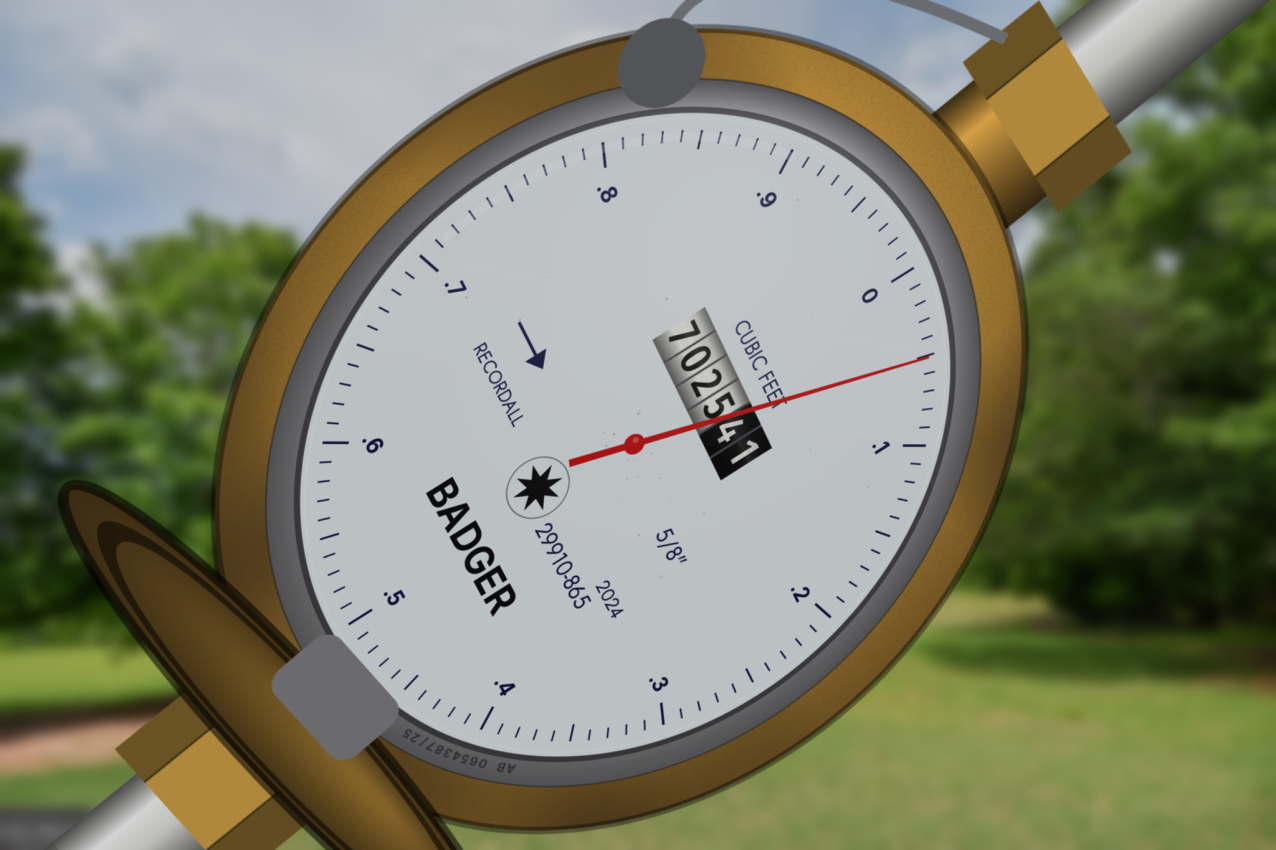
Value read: 702541.05ft³
